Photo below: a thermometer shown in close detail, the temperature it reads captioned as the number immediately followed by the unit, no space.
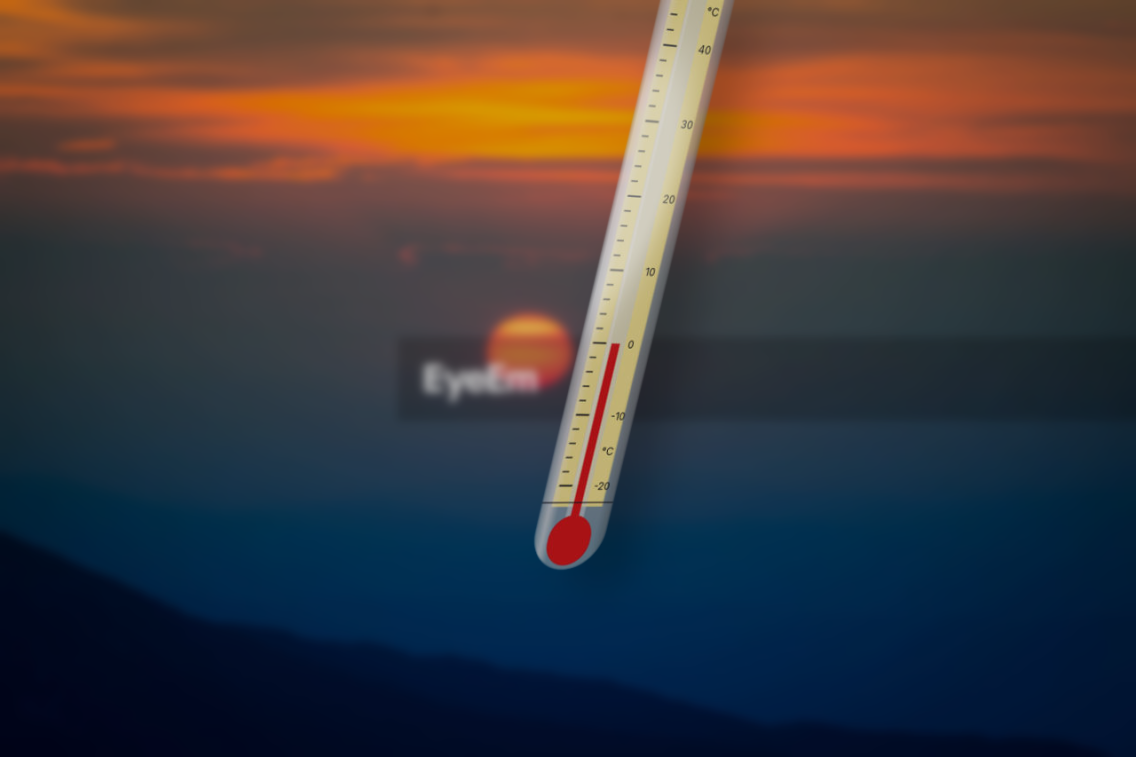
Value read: 0°C
